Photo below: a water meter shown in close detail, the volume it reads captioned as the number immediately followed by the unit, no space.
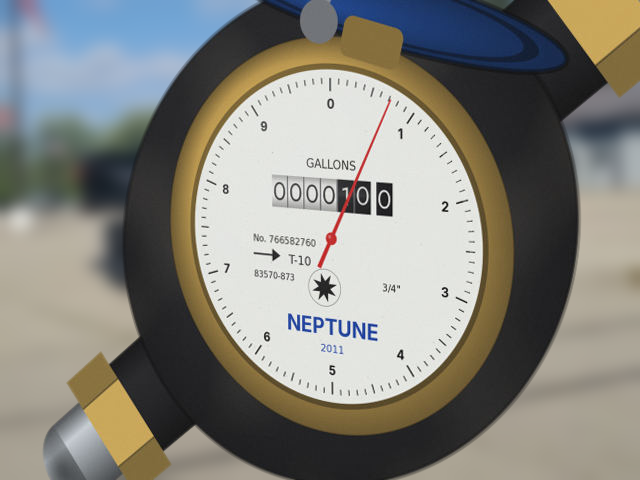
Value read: 100.7gal
